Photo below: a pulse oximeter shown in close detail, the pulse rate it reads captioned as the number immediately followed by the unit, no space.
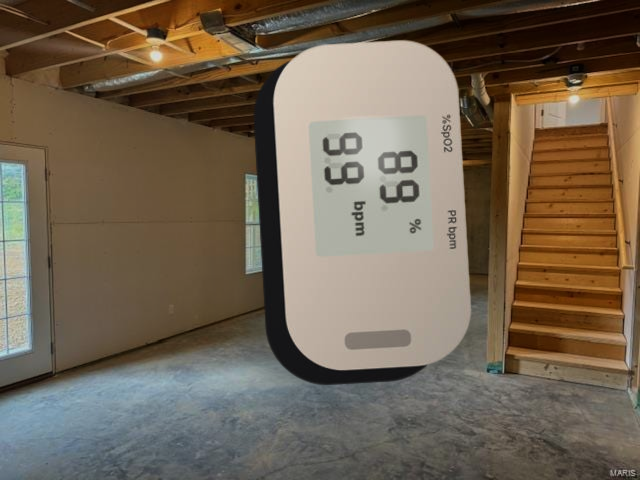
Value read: 99bpm
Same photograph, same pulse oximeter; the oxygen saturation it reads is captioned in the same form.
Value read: 89%
